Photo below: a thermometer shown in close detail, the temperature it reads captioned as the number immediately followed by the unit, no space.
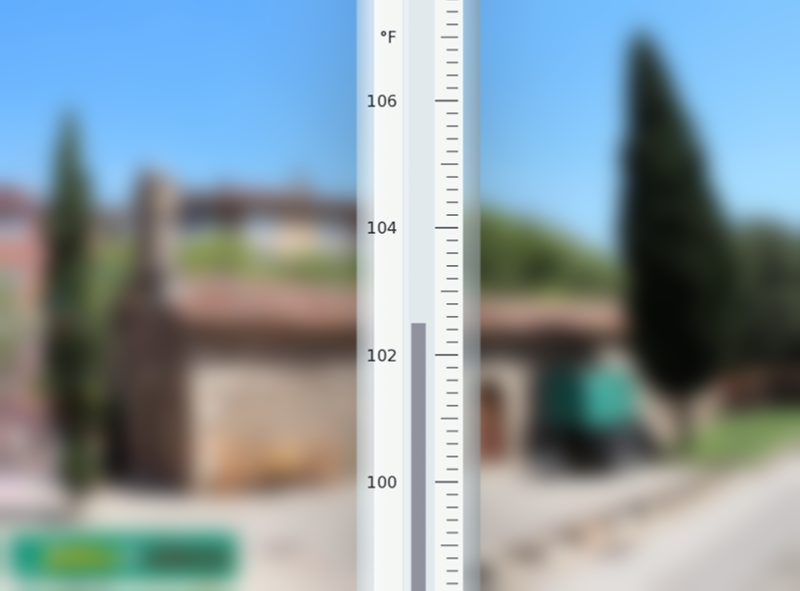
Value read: 102.5°F
